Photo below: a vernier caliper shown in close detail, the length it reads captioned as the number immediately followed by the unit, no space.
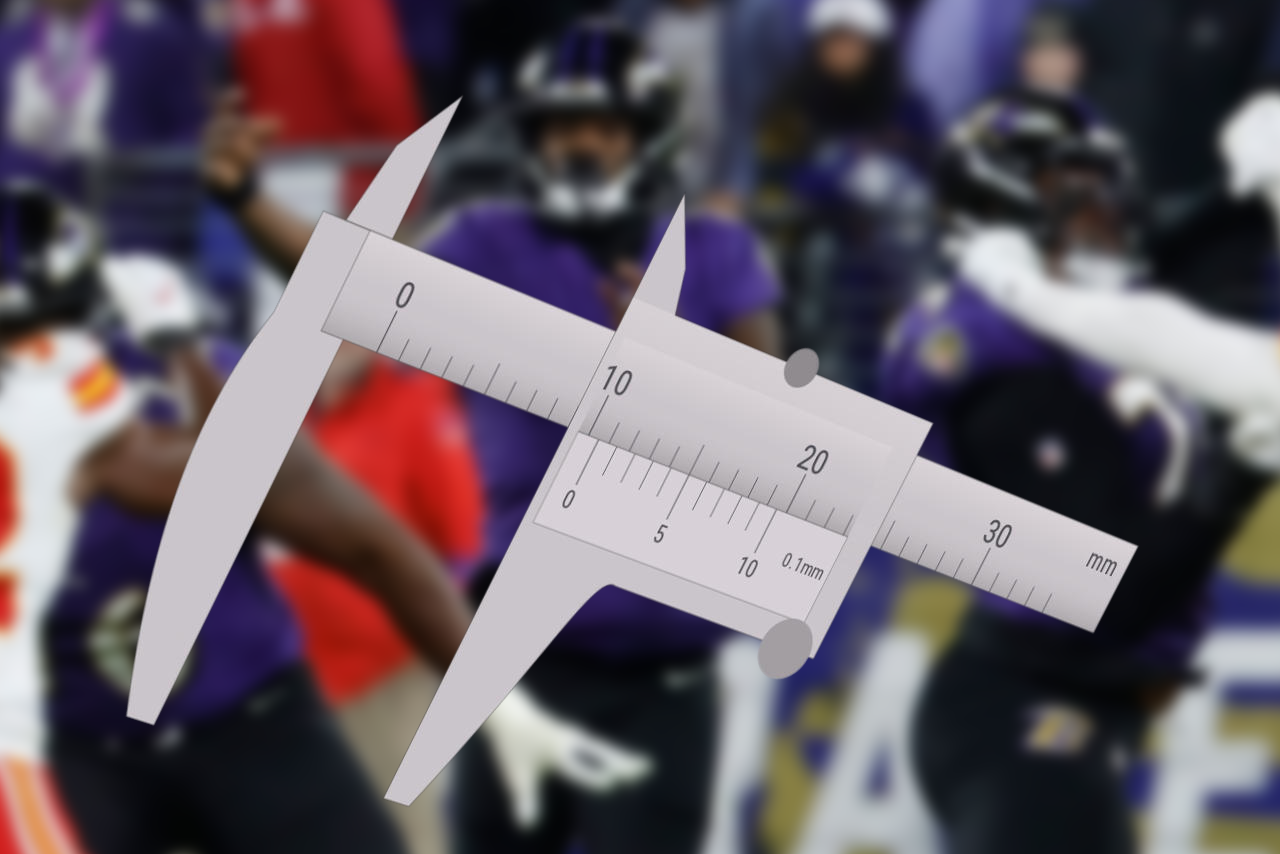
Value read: 10.5mm
